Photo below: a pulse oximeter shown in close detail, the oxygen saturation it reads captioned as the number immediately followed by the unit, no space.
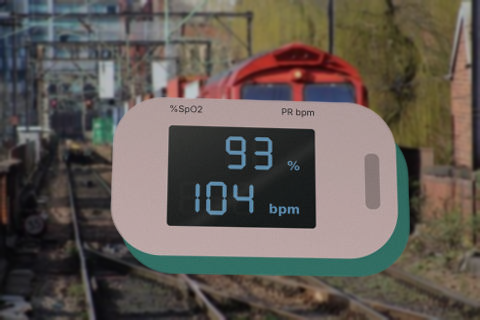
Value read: 93%
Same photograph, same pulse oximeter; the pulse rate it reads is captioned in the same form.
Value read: 104bpm
